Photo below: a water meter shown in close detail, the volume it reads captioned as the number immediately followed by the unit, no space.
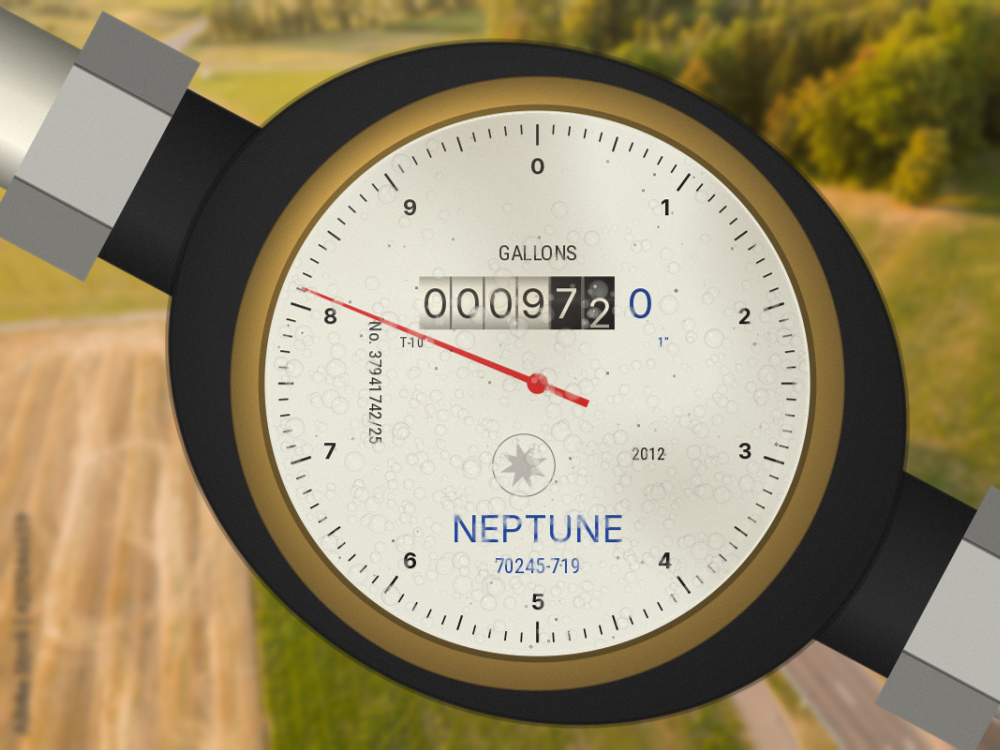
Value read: 9718.1gal
